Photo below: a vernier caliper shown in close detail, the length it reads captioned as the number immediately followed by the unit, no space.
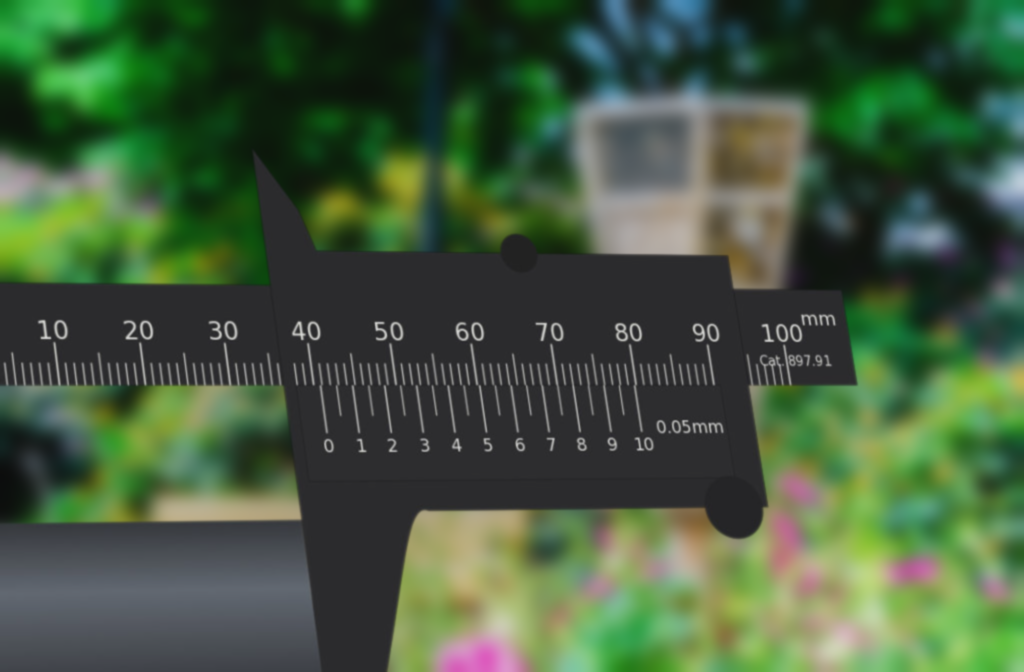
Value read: 40.8mm
